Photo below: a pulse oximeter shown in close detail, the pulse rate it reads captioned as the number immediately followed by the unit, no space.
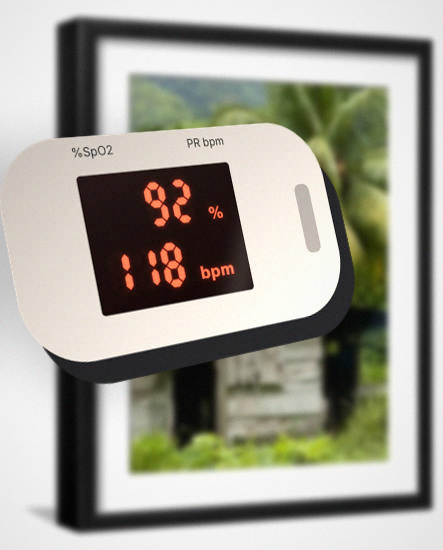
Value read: 118bpm
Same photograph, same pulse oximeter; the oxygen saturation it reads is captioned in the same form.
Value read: 92%
